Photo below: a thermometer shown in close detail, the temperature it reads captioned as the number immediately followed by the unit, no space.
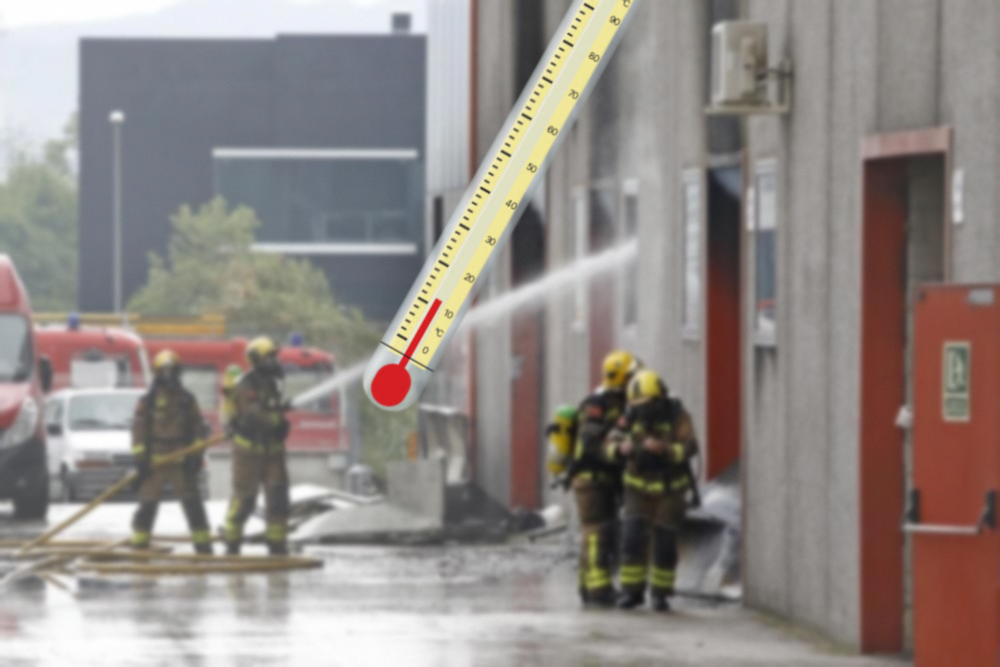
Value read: 12°C
